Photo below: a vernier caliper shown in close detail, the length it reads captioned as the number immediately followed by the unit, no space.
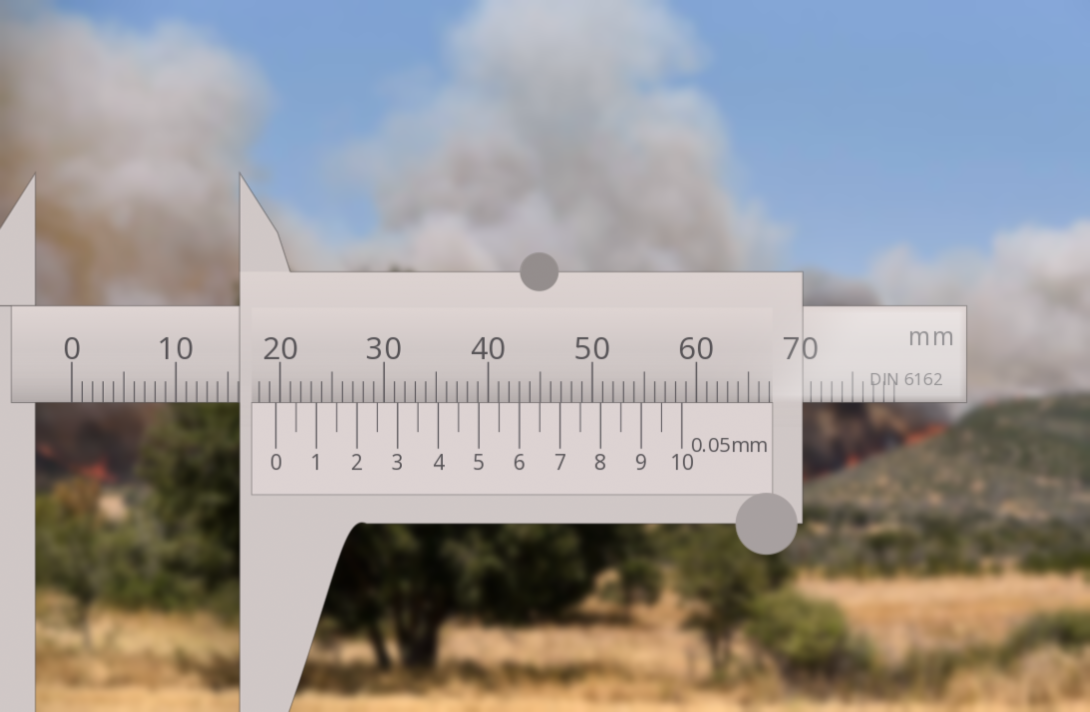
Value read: 19.6mm
